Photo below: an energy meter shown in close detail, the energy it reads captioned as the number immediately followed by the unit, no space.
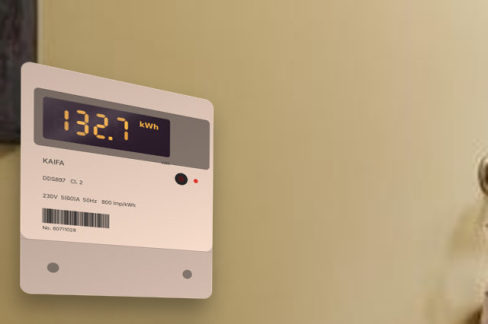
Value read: 132.7kWh
